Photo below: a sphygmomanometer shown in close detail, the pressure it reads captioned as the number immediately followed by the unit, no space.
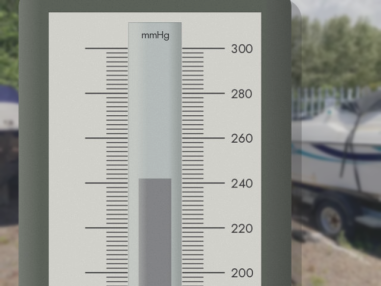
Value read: 242mmHg
